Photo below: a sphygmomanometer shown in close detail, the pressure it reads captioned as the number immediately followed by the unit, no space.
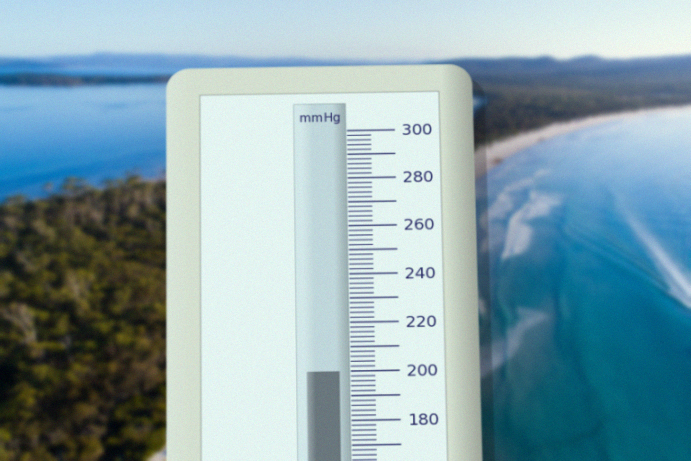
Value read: 200mmHg
